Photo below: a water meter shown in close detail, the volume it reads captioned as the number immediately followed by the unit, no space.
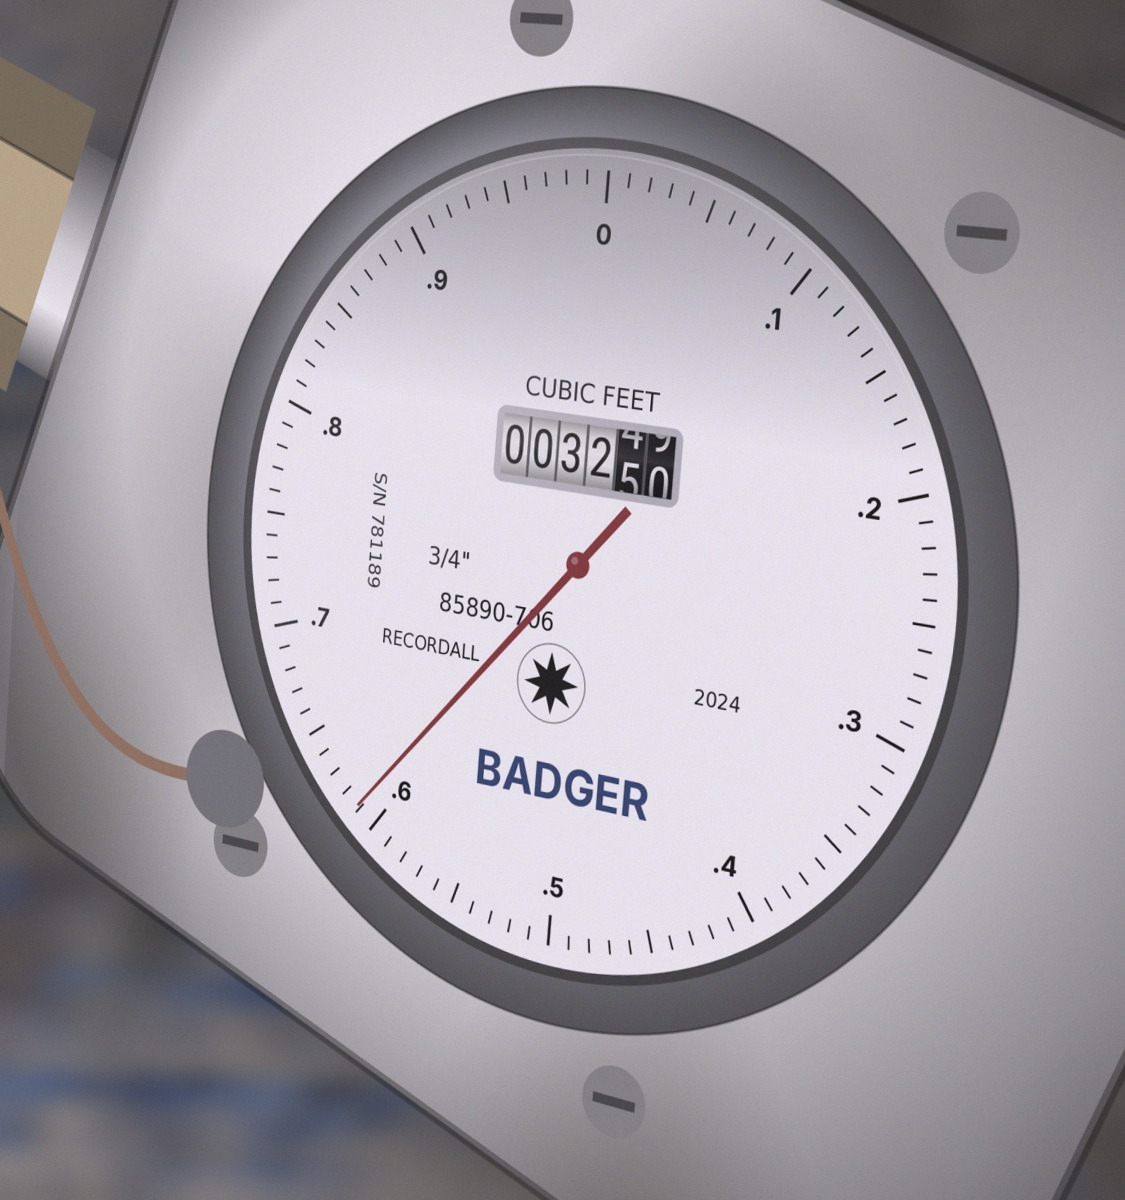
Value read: 3249.61ft³
